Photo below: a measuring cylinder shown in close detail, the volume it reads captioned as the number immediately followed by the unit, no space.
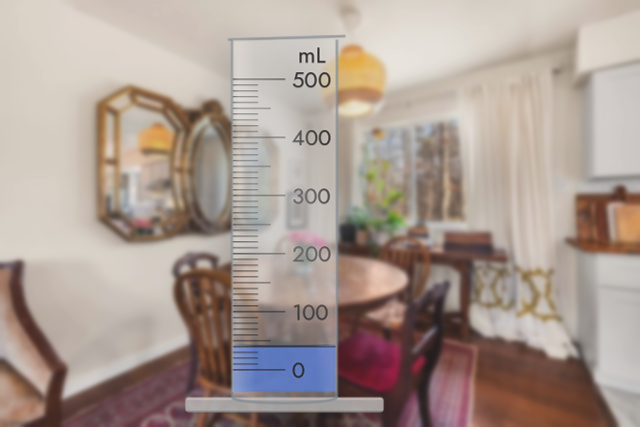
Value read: 40mL
